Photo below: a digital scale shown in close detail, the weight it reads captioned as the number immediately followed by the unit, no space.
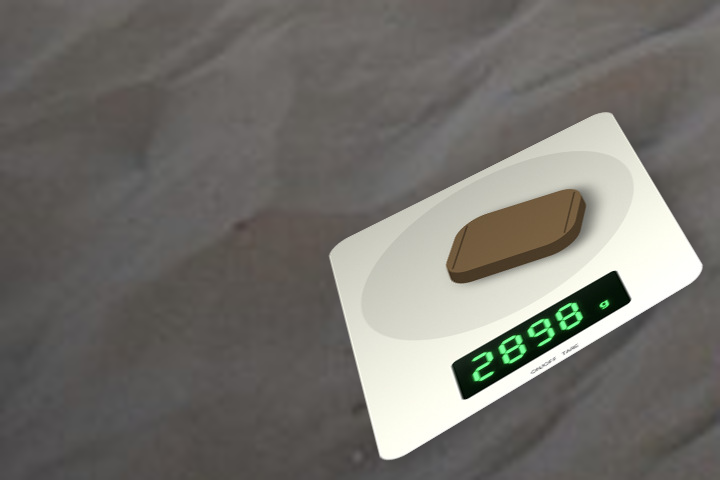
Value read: 2898g
